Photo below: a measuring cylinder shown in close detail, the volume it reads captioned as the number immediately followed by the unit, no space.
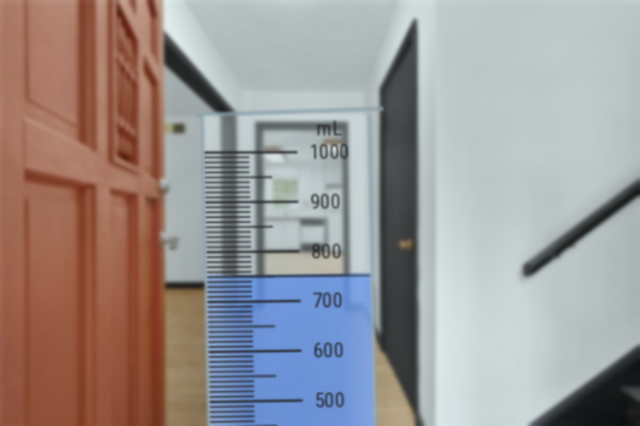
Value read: 750mL
